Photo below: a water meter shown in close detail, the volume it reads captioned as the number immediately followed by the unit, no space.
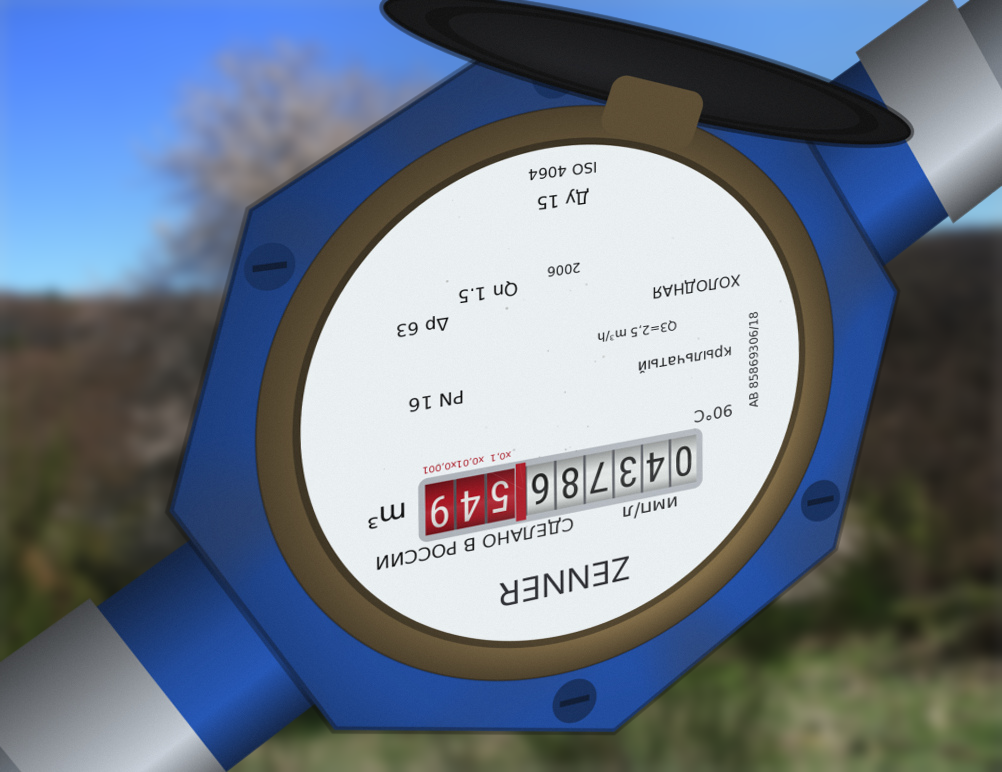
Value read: 43786.549m³
